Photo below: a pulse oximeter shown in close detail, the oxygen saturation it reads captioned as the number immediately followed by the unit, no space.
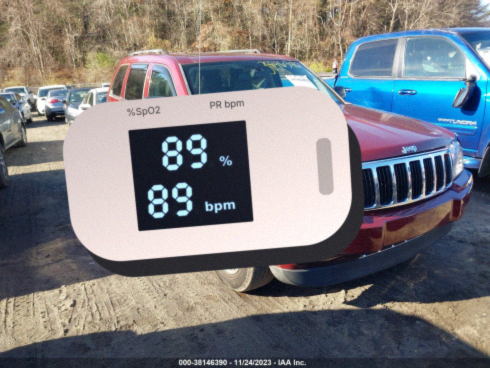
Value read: 89%
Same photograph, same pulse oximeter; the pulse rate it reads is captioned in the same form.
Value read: 89bpm
